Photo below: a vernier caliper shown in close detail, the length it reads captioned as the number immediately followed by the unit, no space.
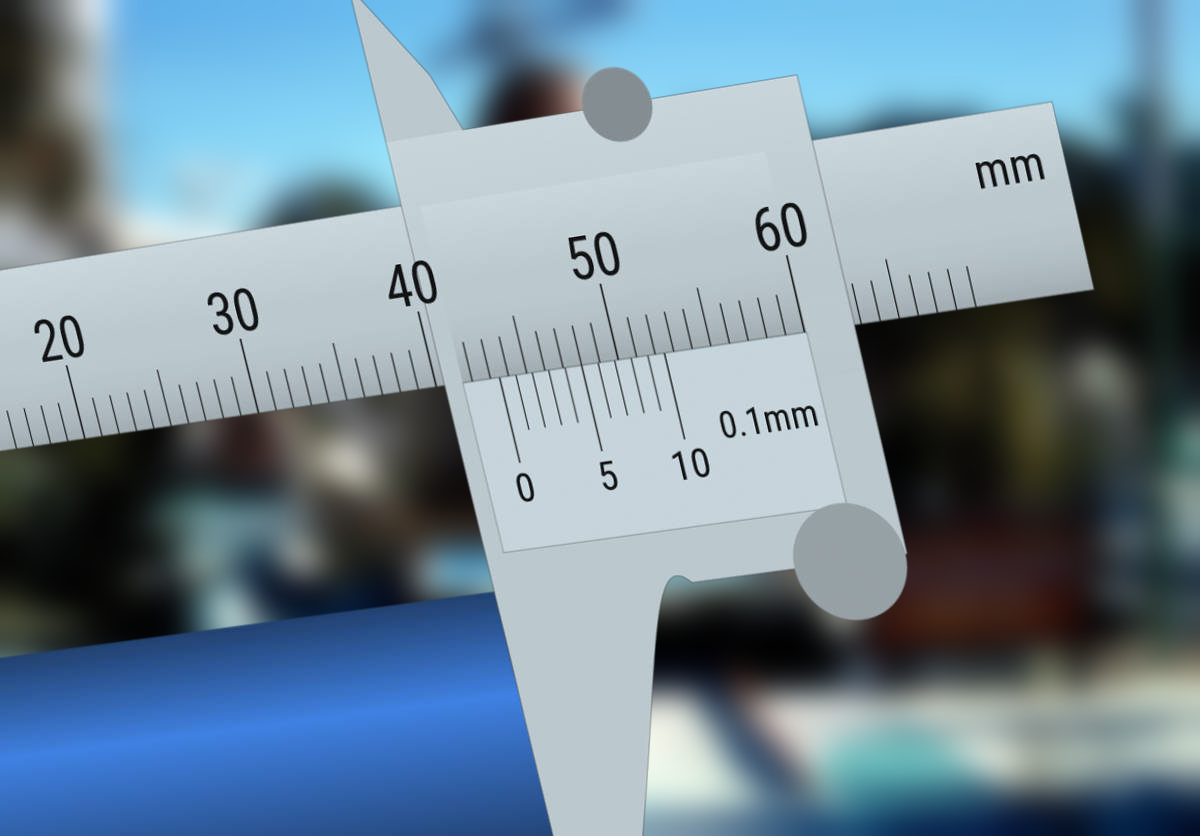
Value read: 43.5mm
